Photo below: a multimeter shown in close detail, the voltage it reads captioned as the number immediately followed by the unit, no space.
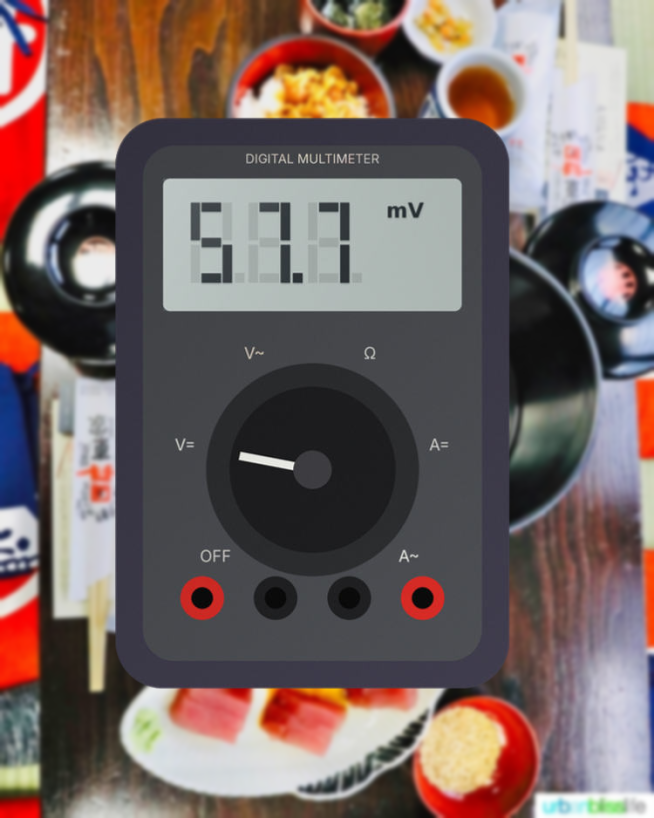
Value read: 57.7mV
